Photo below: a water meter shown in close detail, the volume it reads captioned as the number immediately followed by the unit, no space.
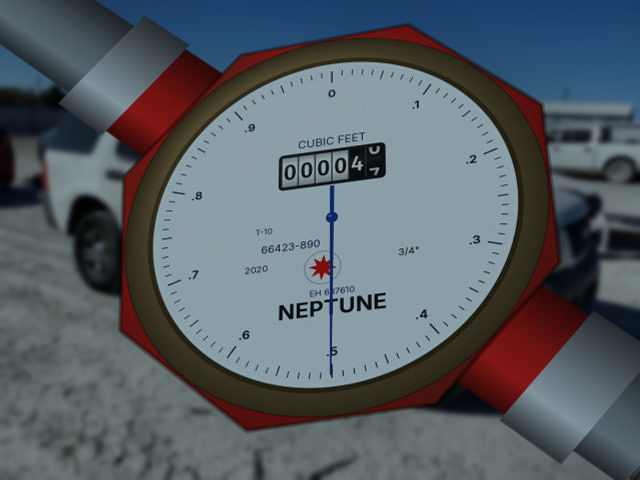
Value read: 46.50ft³
